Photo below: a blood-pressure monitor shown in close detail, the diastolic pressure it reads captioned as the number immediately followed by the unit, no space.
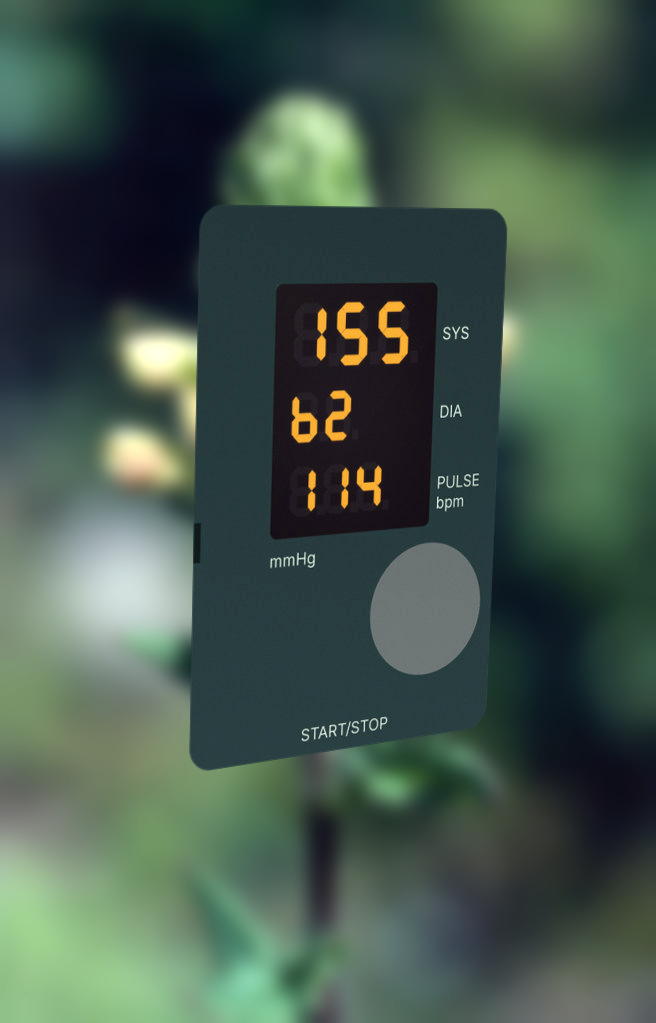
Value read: 62mmHg
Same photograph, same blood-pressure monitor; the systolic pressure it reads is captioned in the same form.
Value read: 155mmHg
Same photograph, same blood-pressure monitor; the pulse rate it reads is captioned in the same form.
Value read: 114bpm
